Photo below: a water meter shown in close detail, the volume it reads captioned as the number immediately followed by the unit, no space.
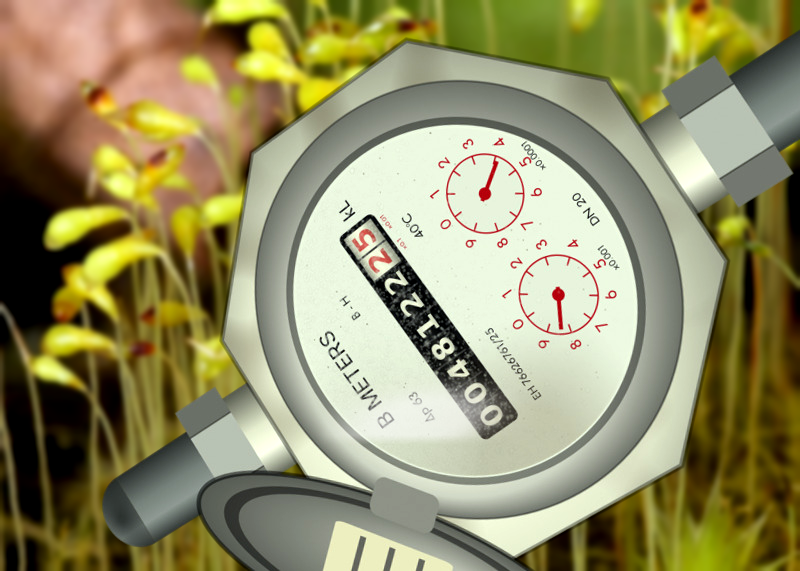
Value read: 48122.2584kL
